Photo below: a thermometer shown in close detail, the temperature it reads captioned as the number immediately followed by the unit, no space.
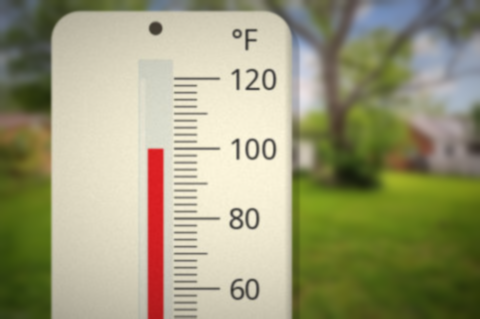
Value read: 100°F
